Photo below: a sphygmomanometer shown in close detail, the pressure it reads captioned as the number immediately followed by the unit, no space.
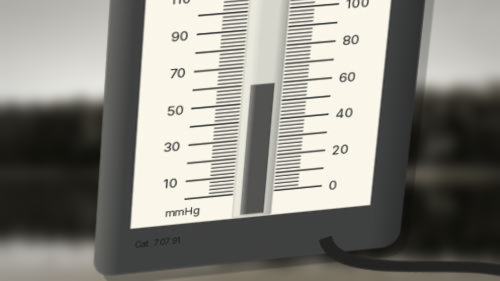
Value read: 60mmHg
